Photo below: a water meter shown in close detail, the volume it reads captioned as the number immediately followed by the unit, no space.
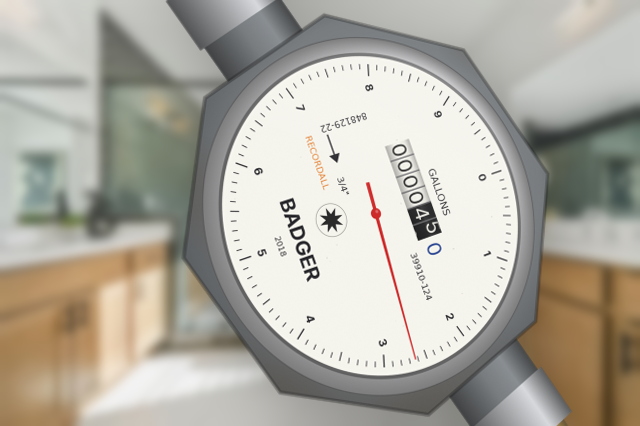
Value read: 452.6gal
